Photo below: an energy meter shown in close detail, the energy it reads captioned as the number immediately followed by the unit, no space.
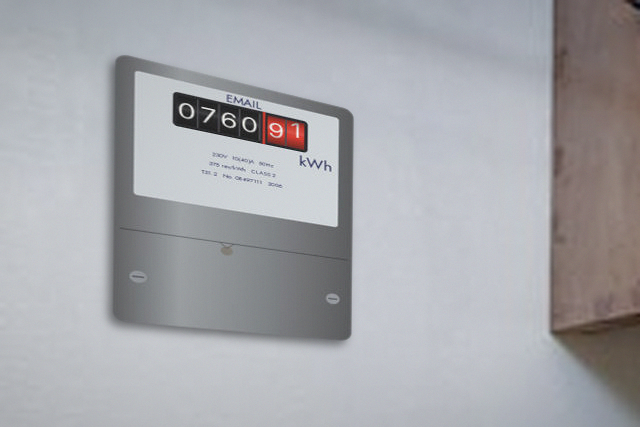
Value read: 760.91kWh
